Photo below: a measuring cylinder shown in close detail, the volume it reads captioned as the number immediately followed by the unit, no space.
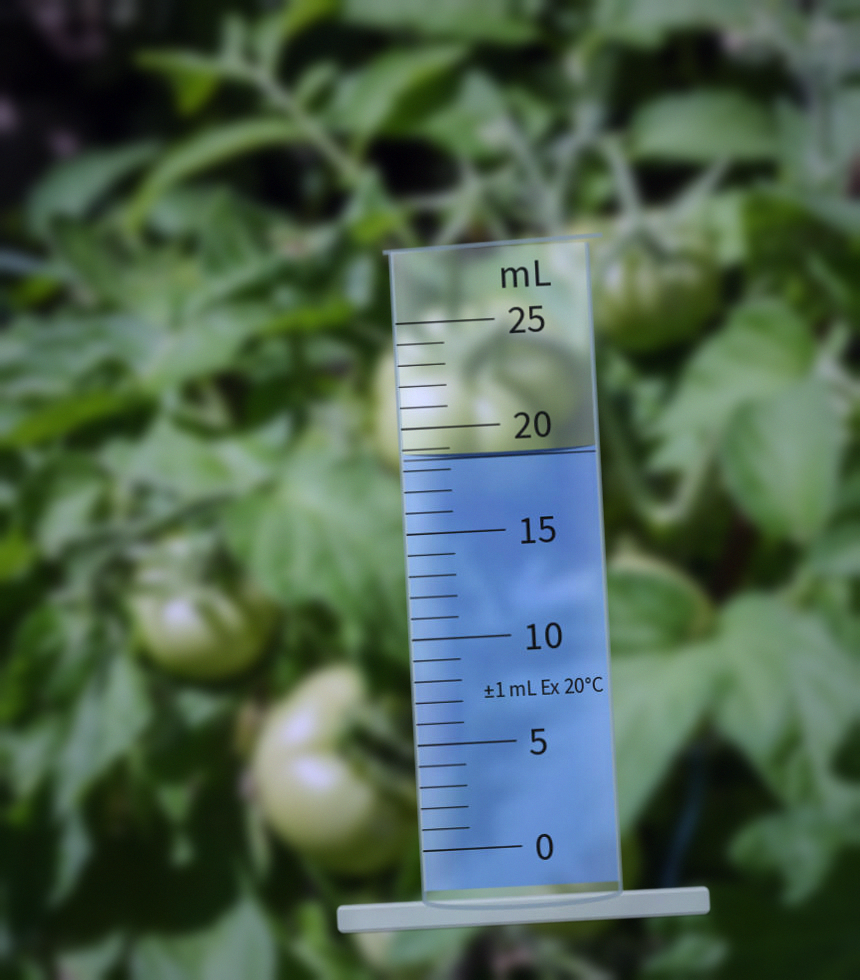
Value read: 18.5mL
